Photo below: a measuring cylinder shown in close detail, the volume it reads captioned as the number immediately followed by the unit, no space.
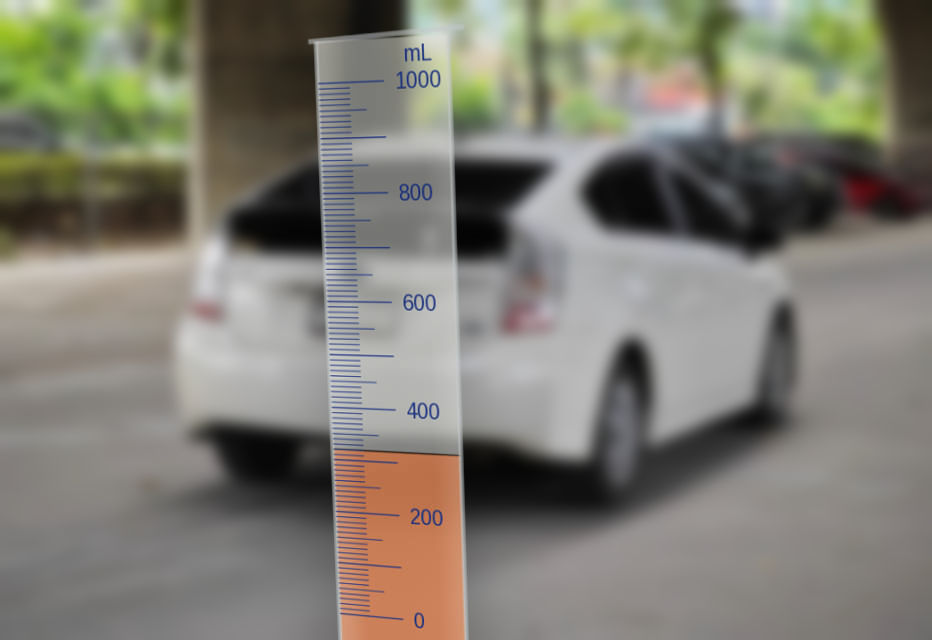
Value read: 320mL
